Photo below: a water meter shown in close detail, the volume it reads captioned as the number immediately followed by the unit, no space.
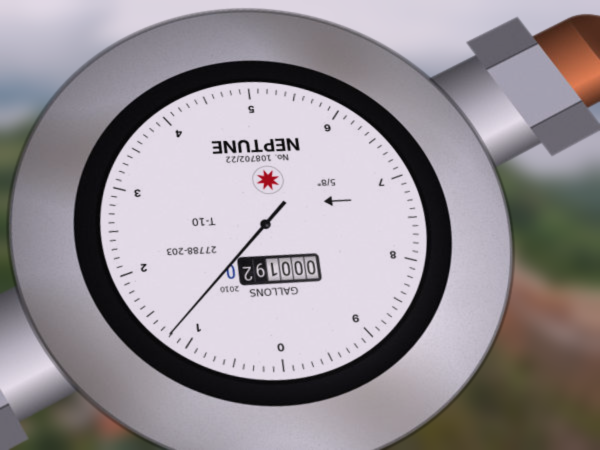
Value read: 1921.2gal
